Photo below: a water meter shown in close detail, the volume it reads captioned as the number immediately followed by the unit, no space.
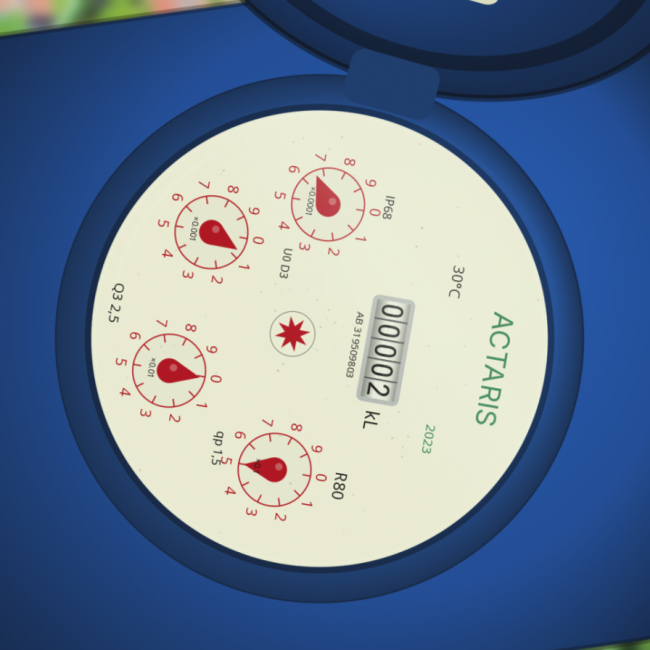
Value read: 2.5006kL
